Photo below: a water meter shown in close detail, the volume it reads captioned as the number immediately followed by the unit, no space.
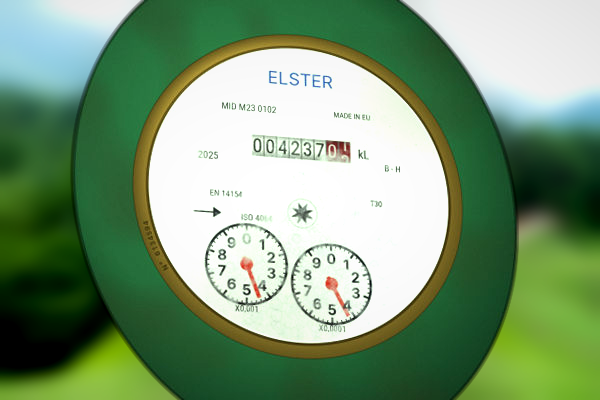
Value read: 4237.0144kL
